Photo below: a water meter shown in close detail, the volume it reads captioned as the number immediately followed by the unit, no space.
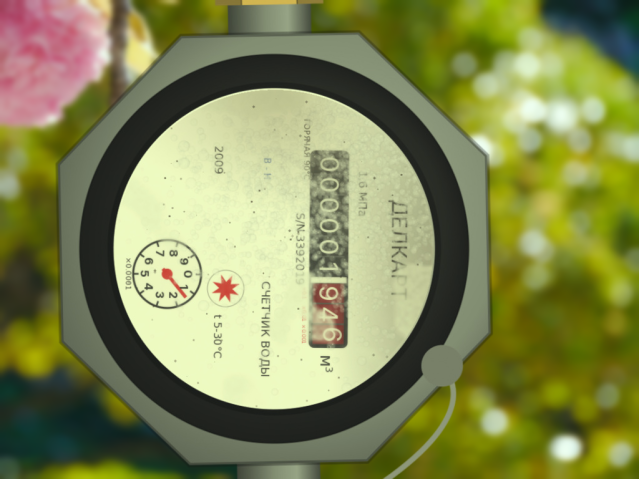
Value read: 1.9461m³
